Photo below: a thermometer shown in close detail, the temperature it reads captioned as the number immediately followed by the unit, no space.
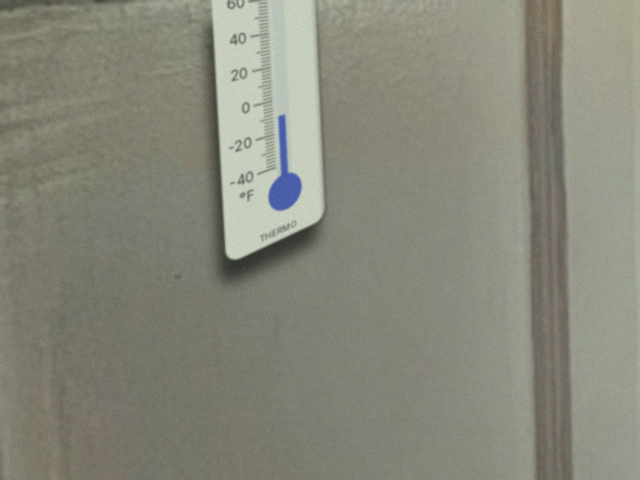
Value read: -10°F
